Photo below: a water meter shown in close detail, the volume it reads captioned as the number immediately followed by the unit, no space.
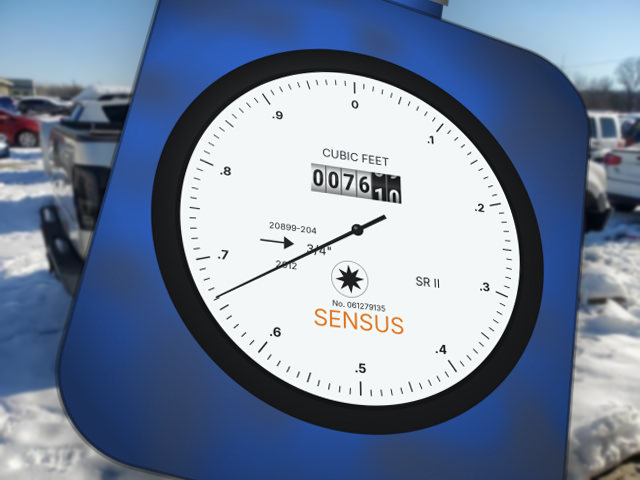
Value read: 7609.66ft³
